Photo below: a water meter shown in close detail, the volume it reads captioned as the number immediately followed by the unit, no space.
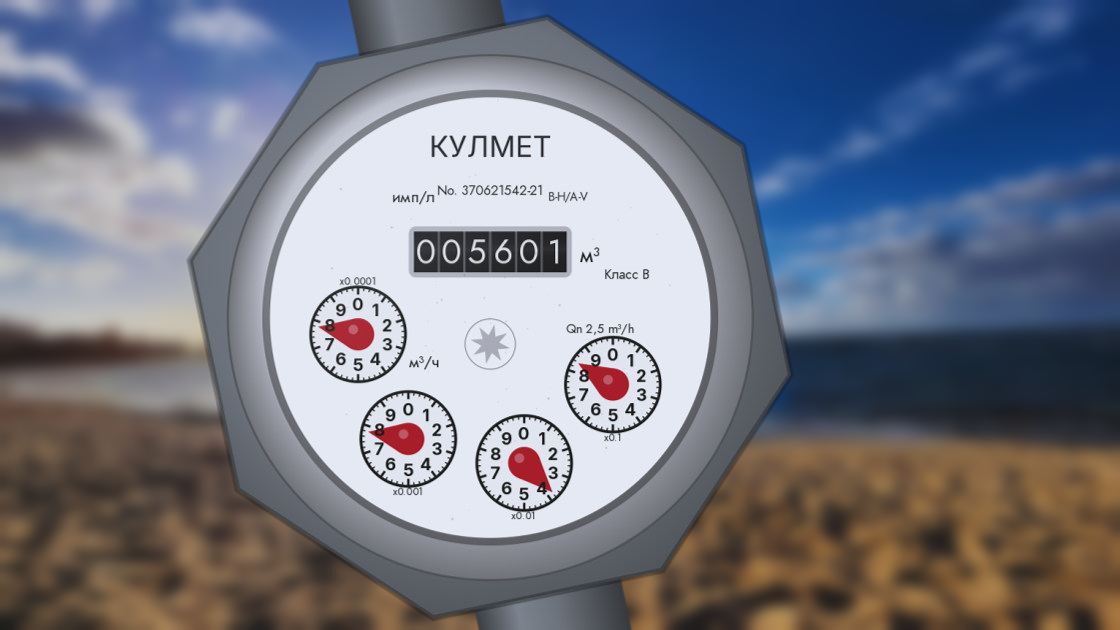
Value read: 5601.8377m³
